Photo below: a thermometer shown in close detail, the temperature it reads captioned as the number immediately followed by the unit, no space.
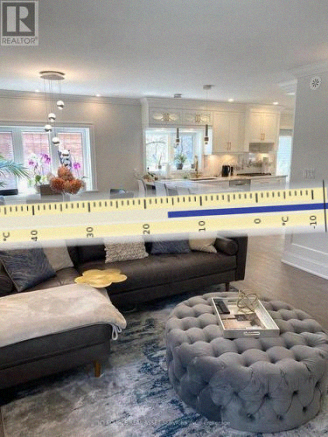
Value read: 16°C
